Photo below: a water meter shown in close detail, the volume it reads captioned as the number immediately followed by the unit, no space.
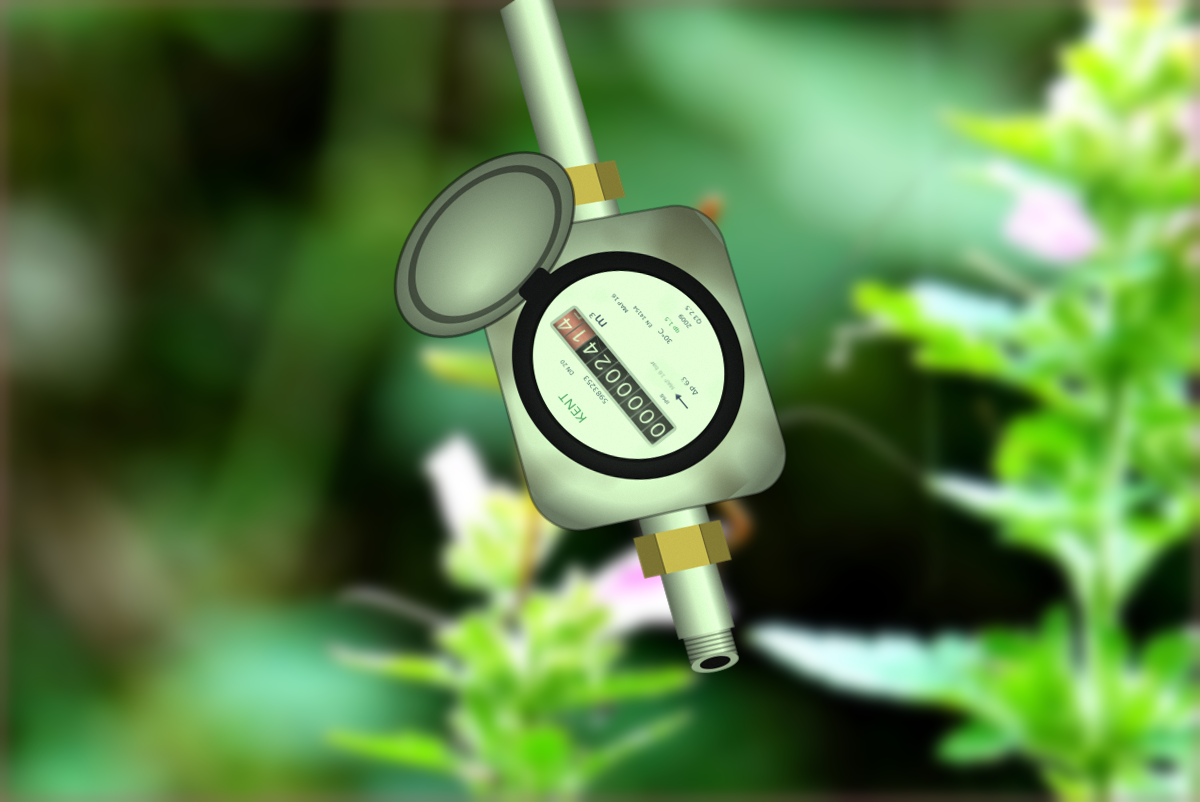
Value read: 24.14m³
